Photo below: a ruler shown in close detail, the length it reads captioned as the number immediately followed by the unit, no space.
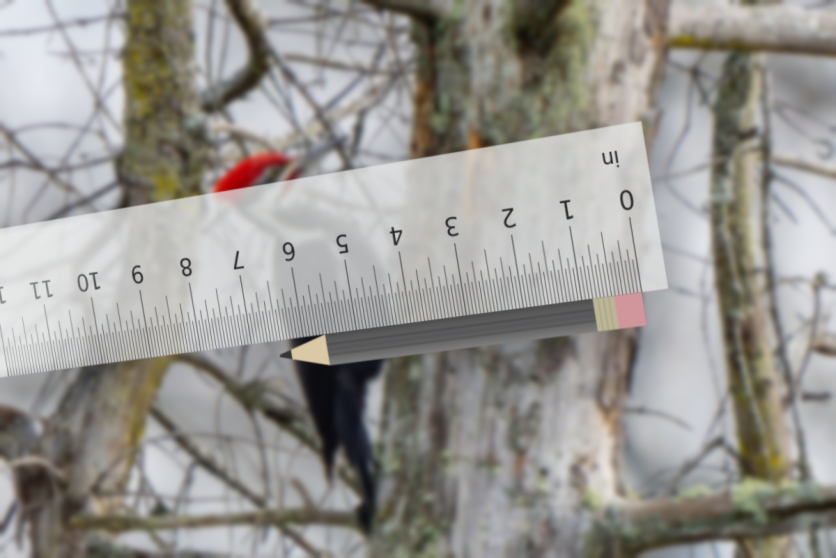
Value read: 6.5in
